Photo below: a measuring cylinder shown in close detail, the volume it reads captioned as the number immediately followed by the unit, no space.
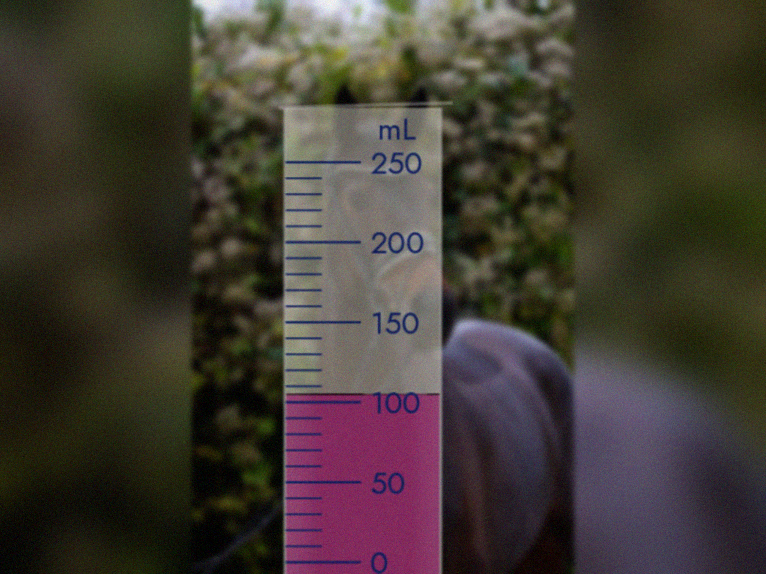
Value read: 105mL
